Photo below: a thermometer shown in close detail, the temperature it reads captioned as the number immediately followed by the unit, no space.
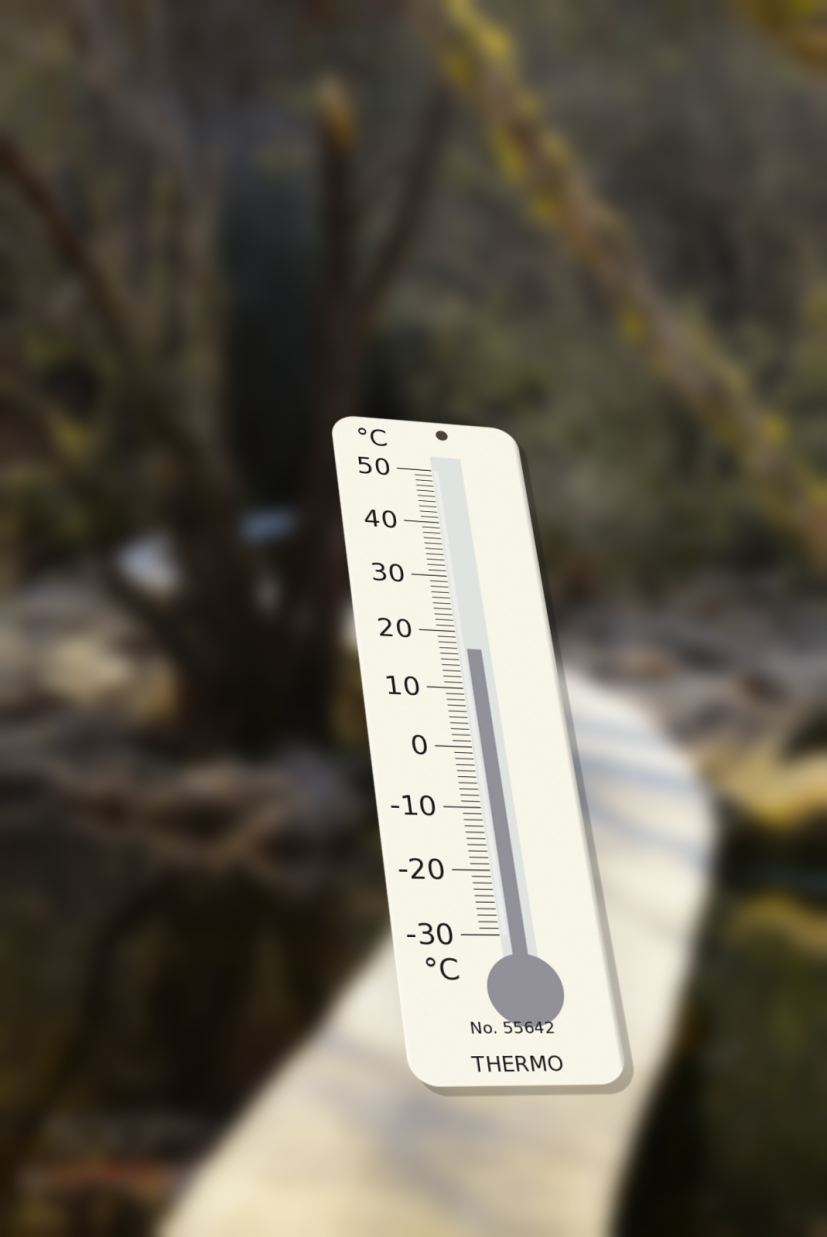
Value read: 17°C
